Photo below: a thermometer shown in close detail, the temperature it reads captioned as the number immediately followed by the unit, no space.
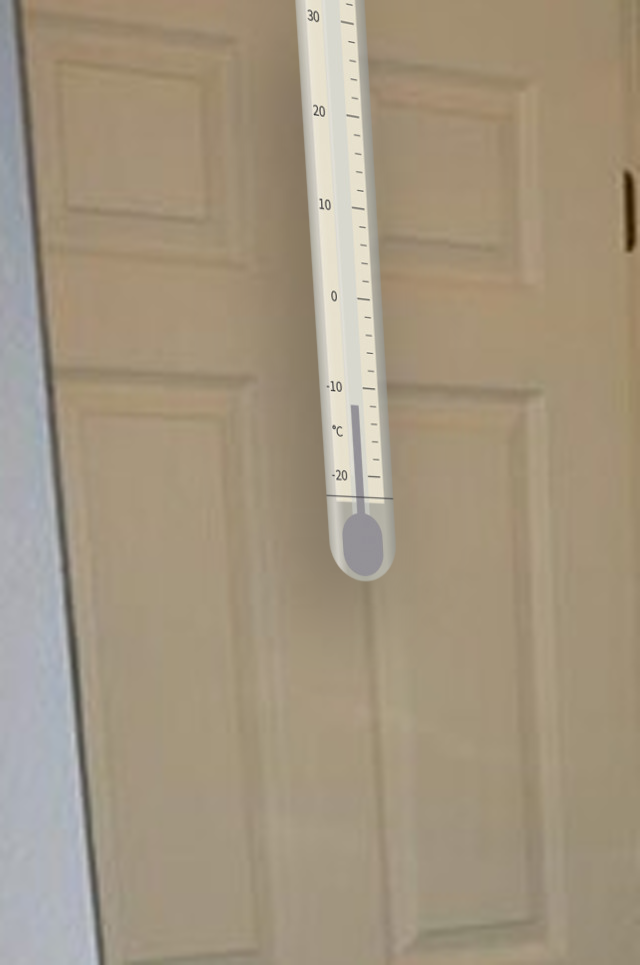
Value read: -12°C
